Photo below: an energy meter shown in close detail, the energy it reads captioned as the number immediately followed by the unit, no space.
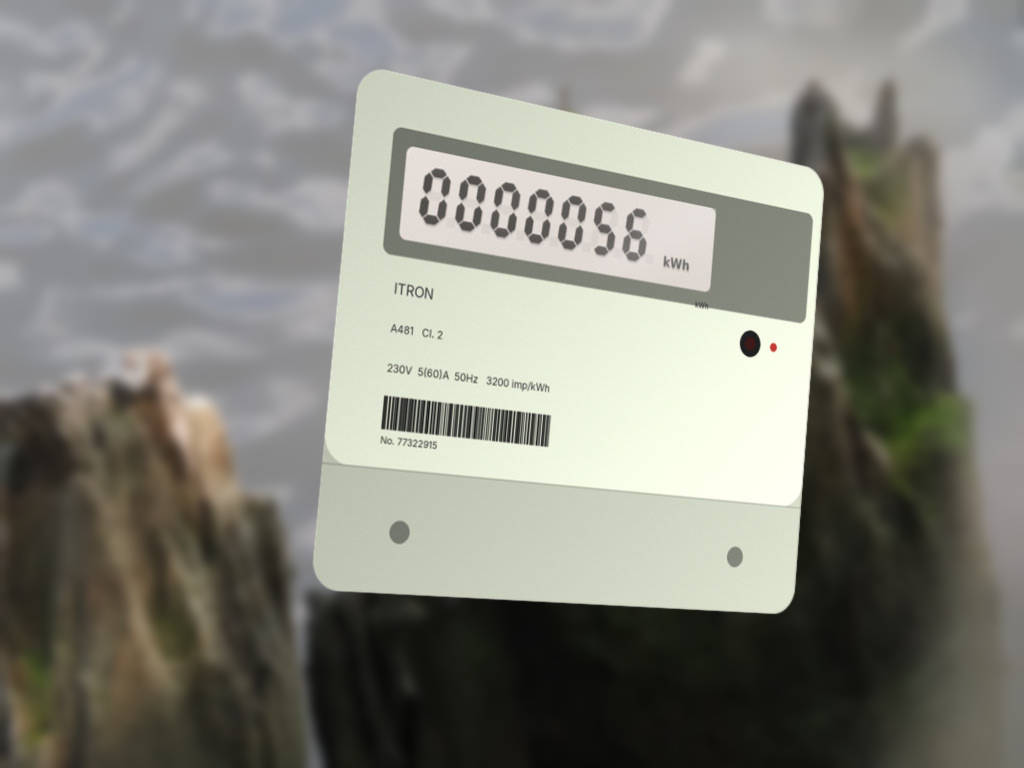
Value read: 56kWh
